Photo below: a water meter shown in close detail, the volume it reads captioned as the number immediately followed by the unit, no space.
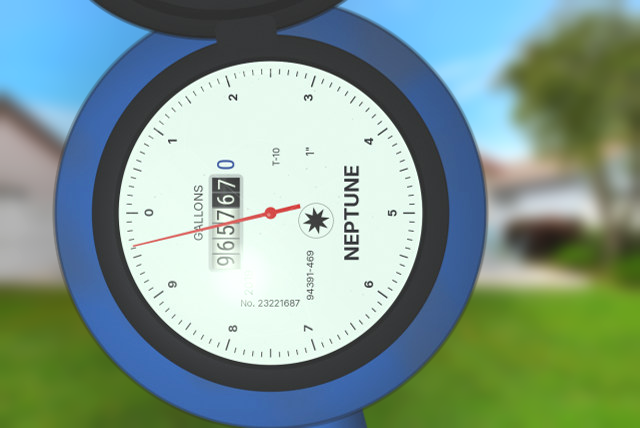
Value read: 9657669.6gal
